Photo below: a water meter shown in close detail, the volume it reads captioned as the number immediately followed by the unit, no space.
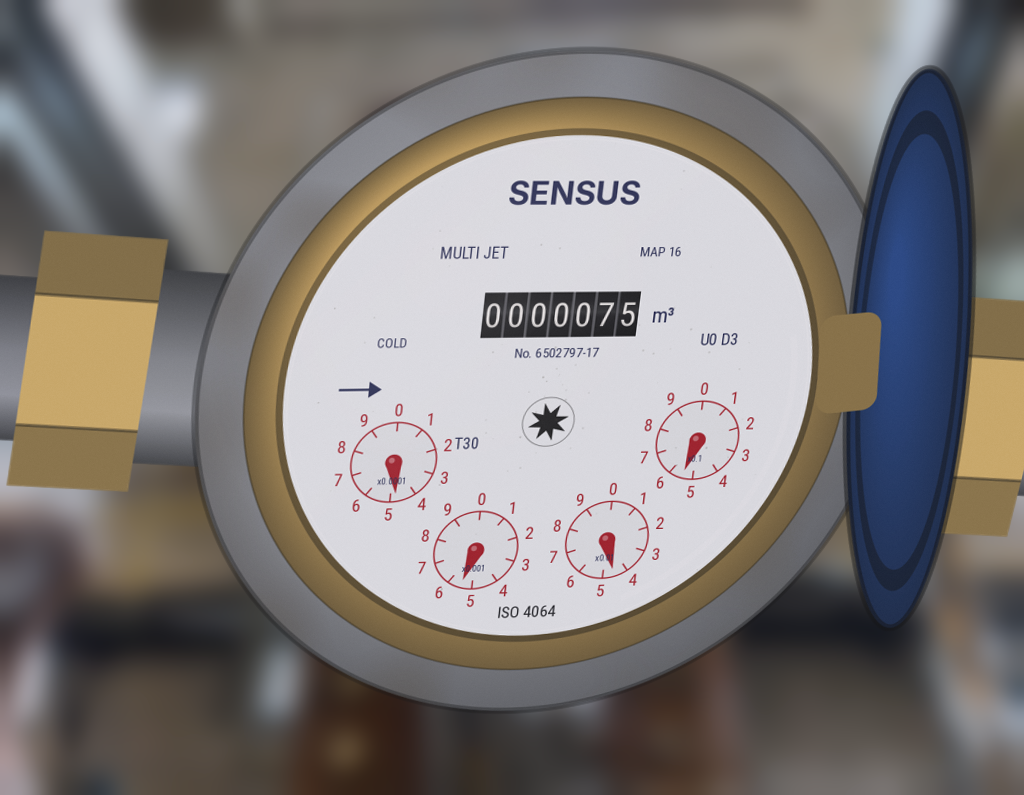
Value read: 75.5454m³
